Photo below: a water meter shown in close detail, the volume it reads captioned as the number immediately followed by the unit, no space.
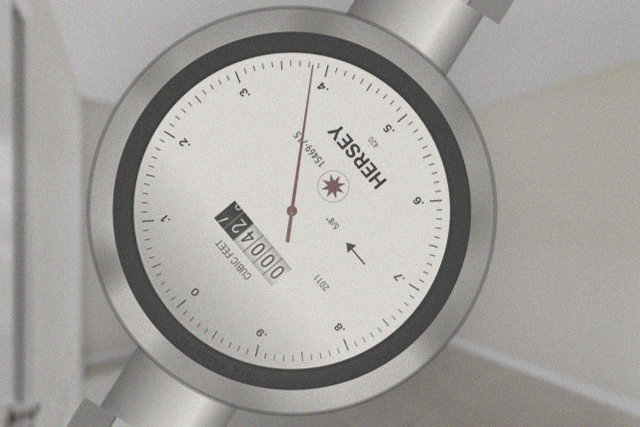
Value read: 427.38ft³
